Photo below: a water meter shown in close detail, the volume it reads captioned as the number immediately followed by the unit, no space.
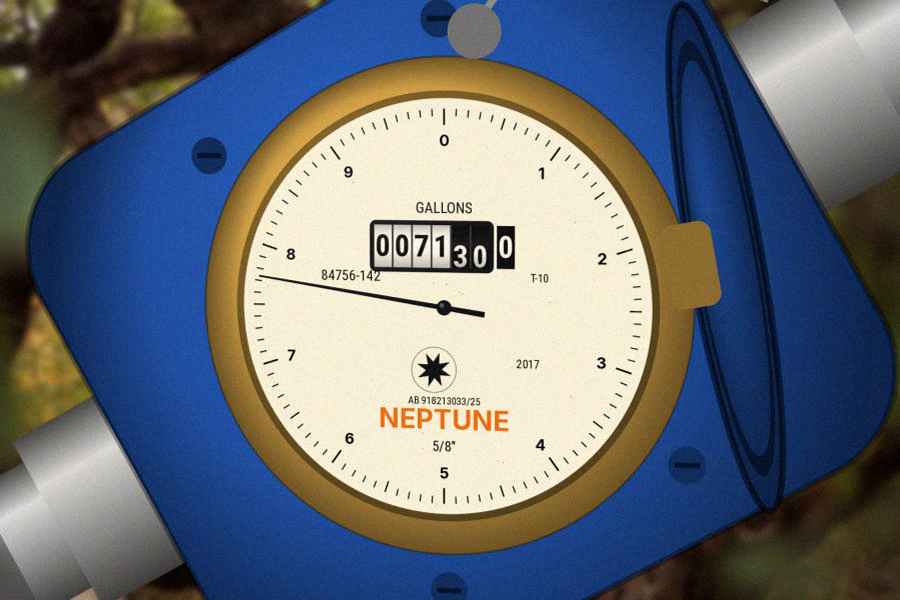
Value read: 71297.7gal
